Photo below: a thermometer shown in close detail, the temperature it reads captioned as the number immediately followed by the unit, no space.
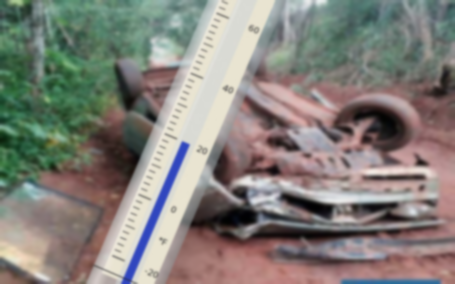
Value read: 20°F
